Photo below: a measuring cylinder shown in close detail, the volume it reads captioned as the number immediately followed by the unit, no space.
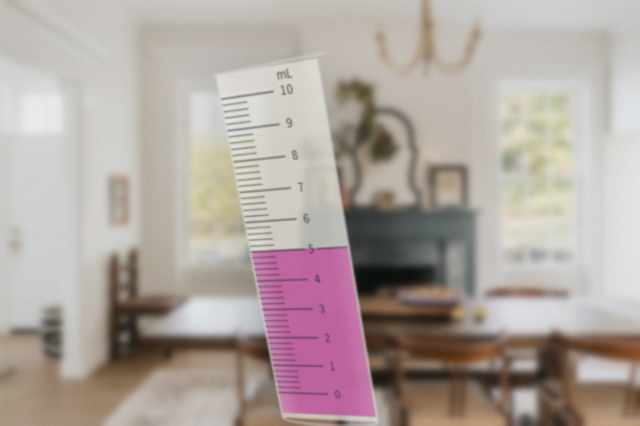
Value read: 5mL
